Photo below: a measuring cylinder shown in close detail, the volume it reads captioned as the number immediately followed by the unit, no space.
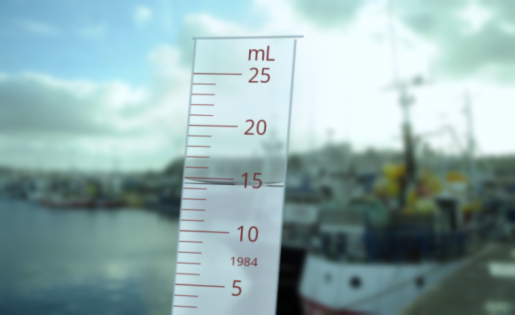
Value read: 14.5mL
